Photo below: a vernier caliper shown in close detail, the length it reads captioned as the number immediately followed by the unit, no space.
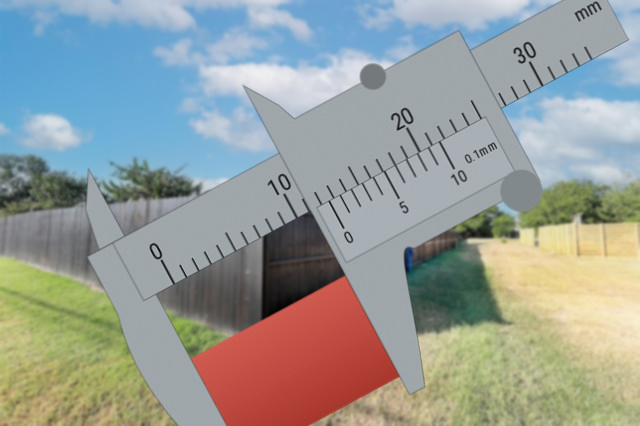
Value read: 12.6mm
